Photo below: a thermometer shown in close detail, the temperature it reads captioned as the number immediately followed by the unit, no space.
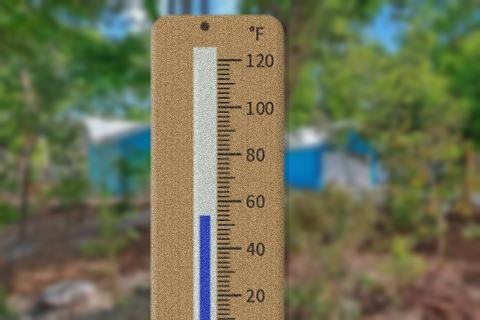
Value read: 54°F
